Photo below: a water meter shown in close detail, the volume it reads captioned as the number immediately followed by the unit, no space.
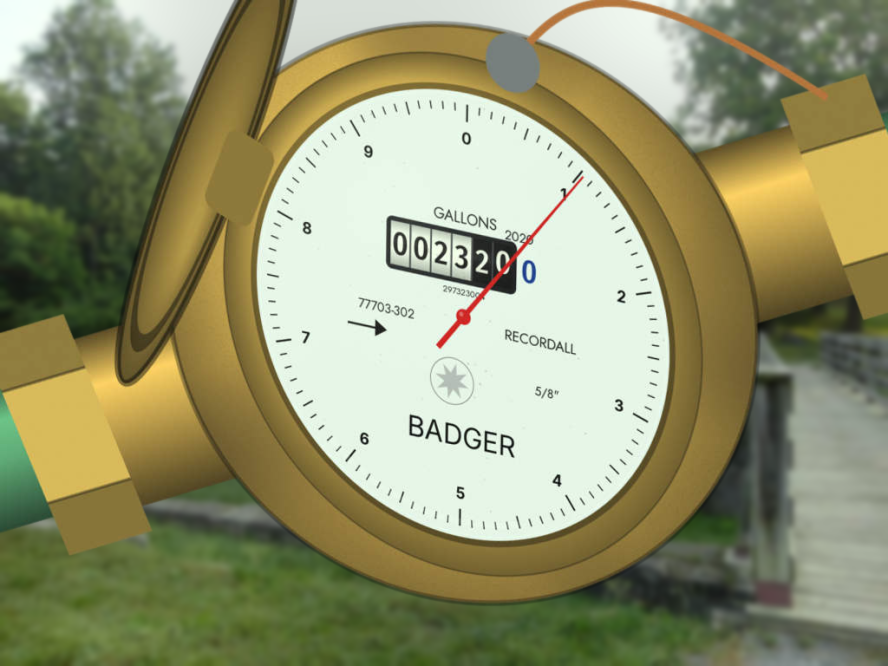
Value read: 23201.0gal
